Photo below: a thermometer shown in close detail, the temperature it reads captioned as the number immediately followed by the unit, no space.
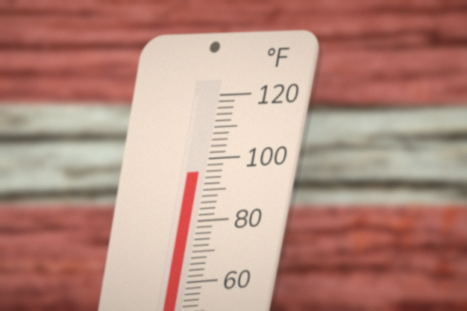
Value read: 96°F
